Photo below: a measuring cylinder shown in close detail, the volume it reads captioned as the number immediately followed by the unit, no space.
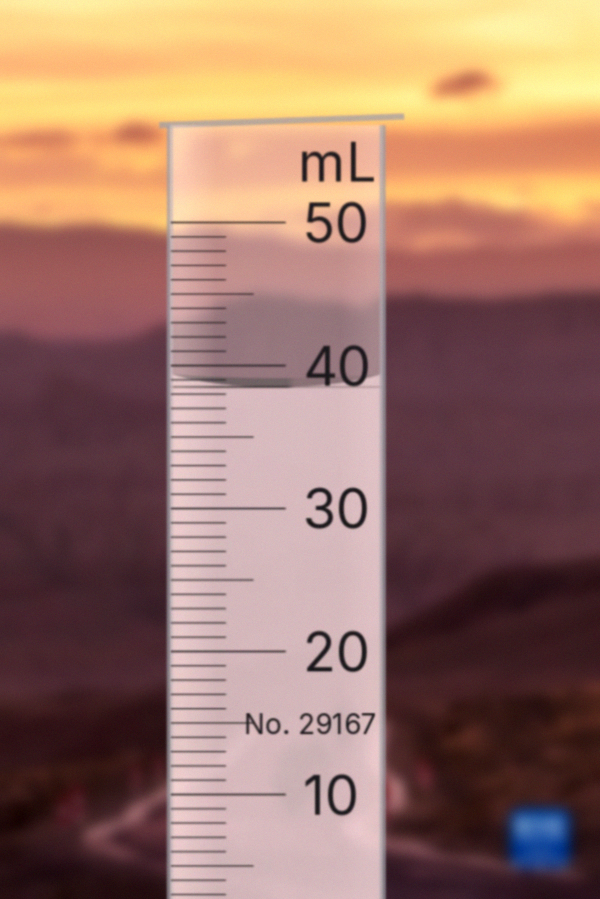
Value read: 38.5mL
